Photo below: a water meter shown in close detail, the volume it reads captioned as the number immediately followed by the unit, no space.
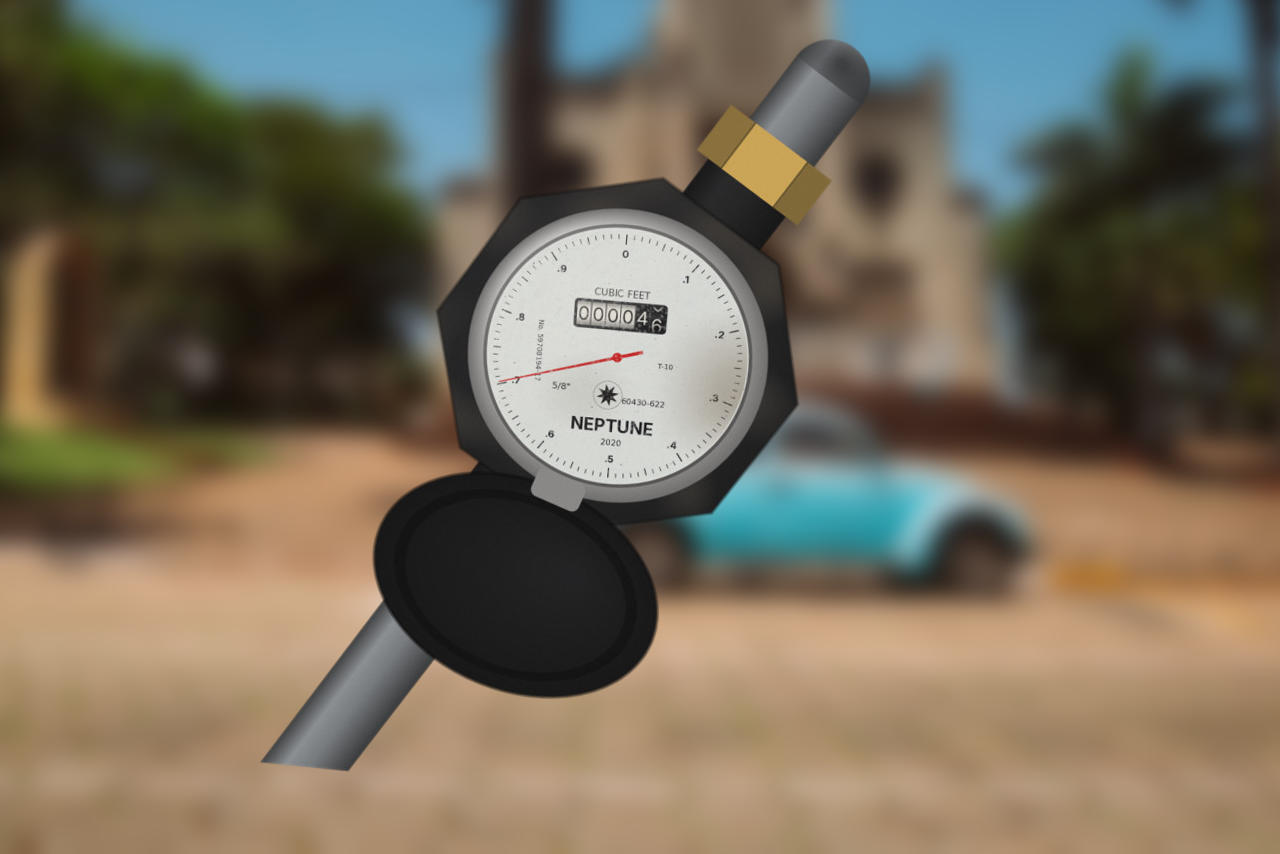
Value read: 45.70ft³
